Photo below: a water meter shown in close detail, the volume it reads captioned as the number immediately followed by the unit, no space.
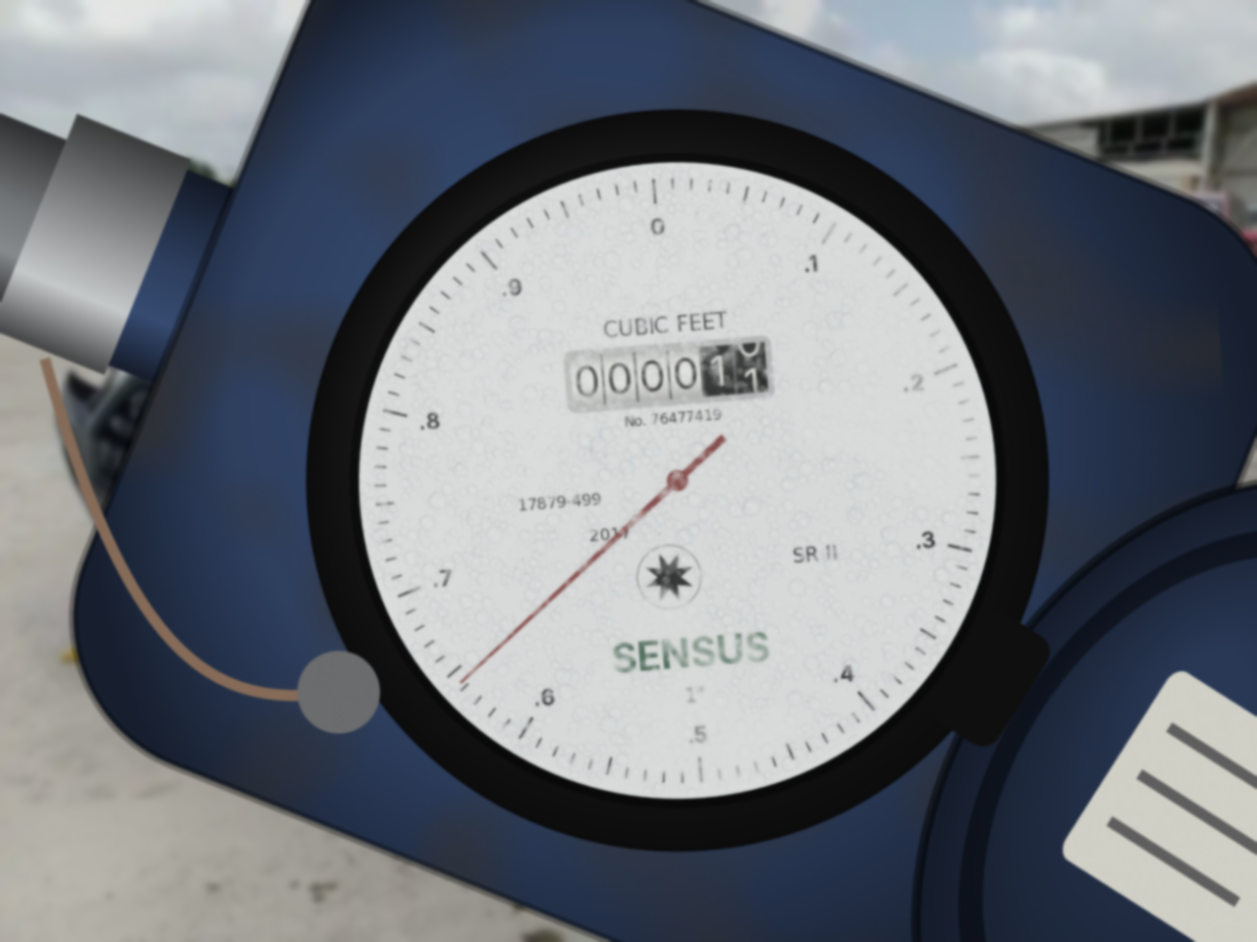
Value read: 10.64ft³
